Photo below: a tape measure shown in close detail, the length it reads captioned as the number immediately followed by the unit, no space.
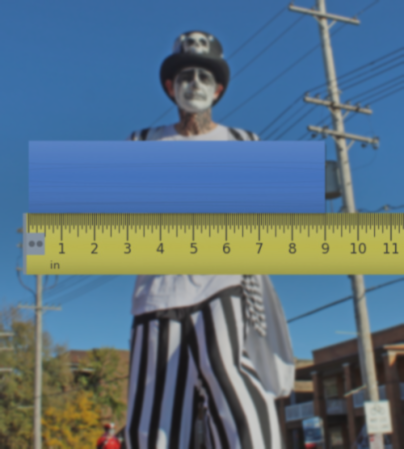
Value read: 9in
